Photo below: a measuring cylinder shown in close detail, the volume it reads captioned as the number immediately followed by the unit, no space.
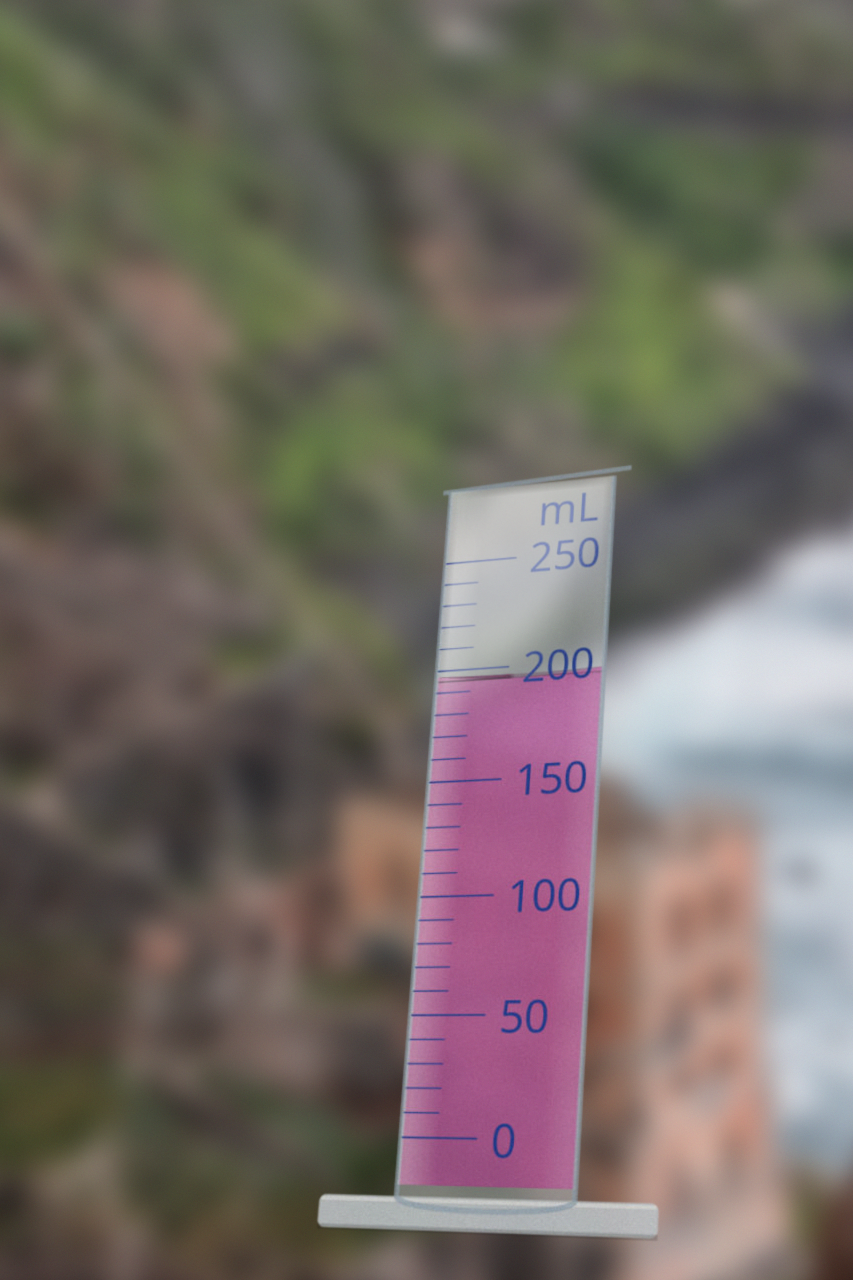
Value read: 195mL
